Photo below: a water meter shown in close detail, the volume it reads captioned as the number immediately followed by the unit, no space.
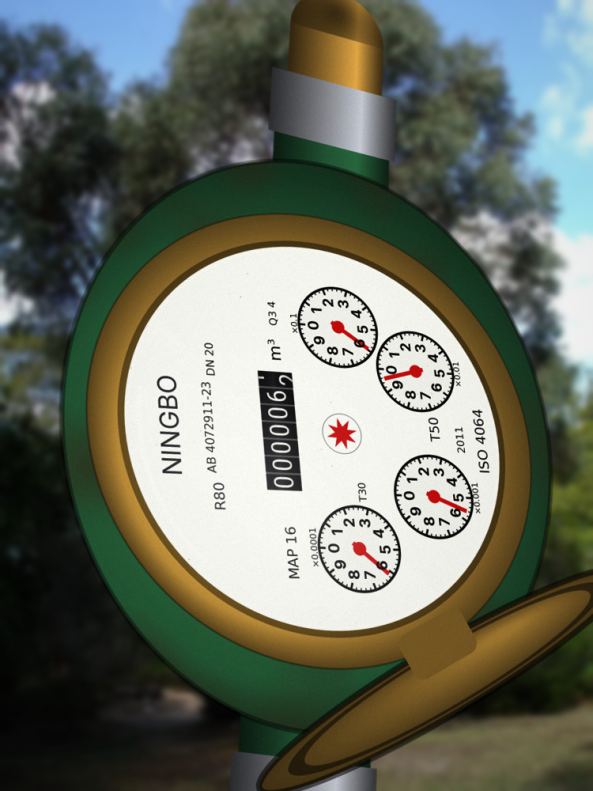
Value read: 61.5956m³
